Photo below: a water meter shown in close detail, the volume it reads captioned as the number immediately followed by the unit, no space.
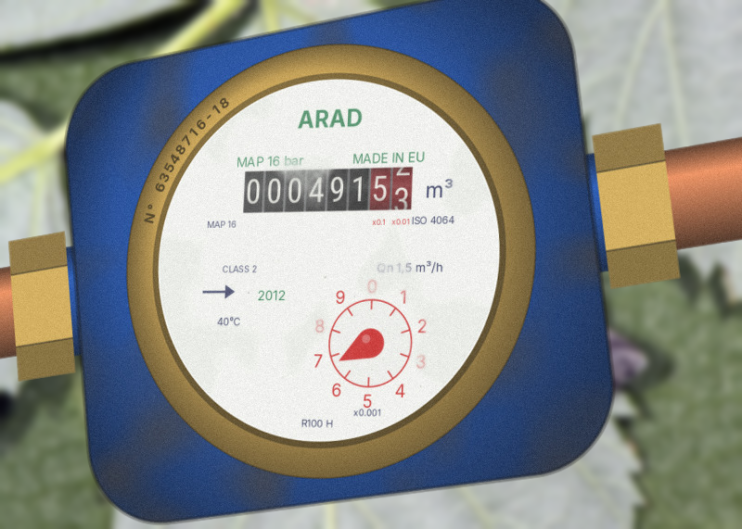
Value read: 491.526m³
